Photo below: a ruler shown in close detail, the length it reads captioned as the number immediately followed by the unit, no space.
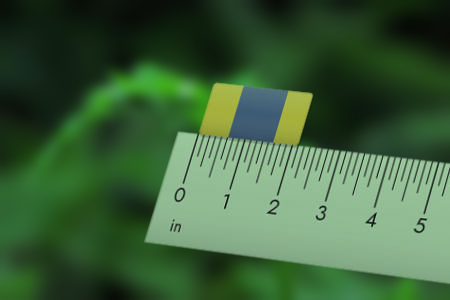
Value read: 2.125in
